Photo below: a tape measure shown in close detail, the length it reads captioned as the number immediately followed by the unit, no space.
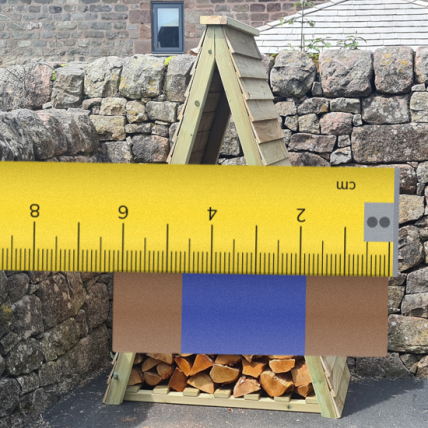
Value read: 6.2cm
